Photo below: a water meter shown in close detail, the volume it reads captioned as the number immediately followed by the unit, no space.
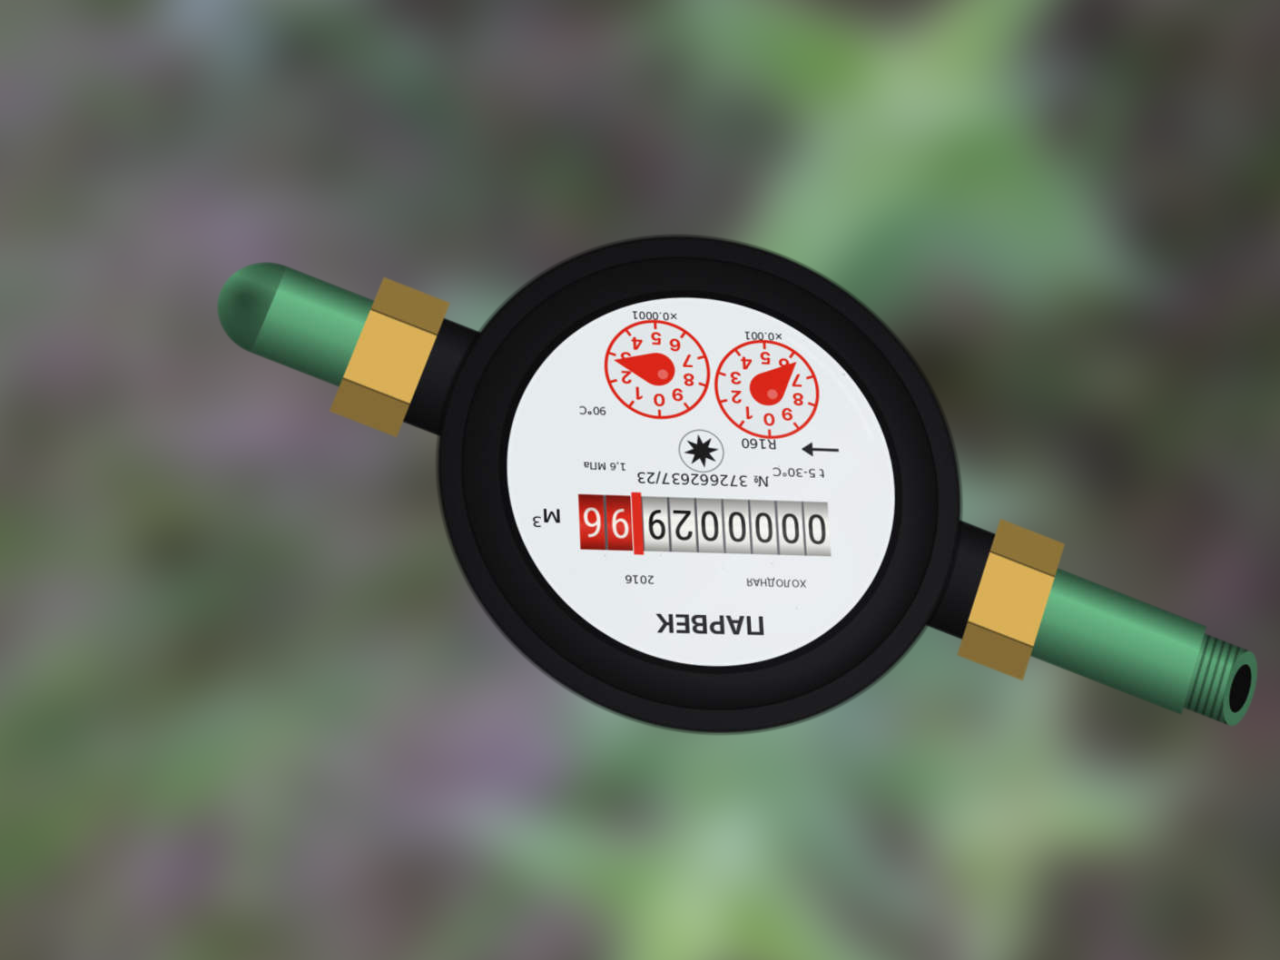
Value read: 29.9662m³
